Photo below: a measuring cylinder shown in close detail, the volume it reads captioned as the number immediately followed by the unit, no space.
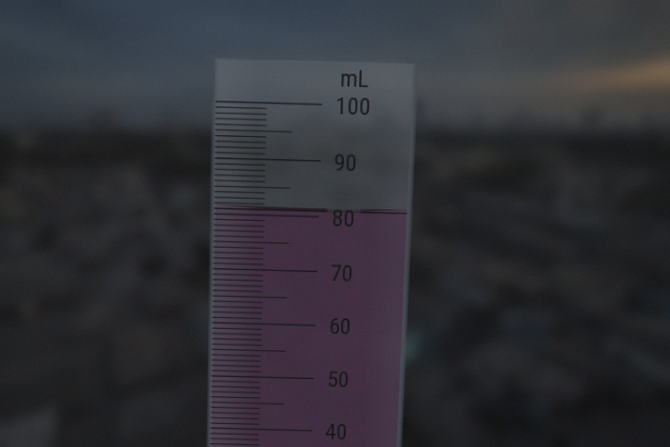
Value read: 81mL
